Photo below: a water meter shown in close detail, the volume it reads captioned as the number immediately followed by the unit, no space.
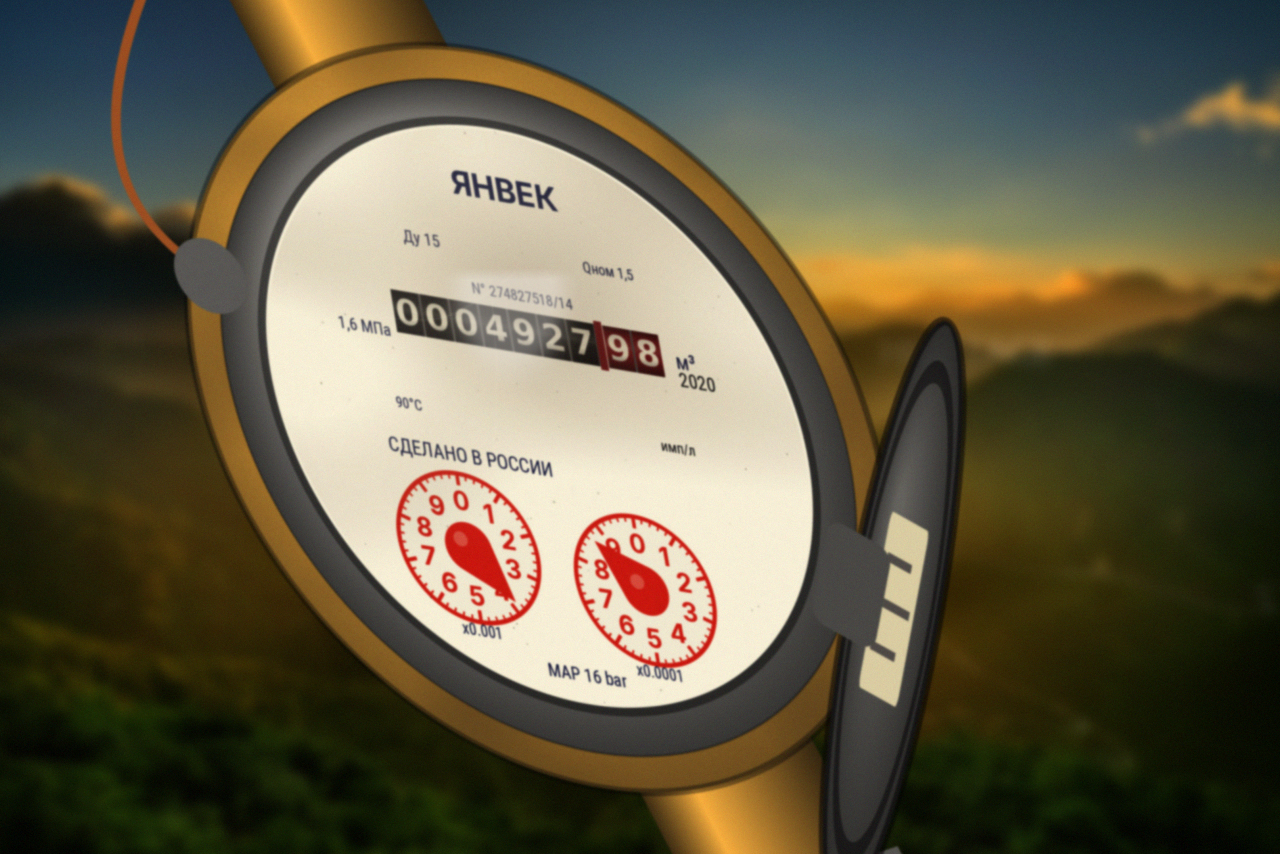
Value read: 4927.9838m³
